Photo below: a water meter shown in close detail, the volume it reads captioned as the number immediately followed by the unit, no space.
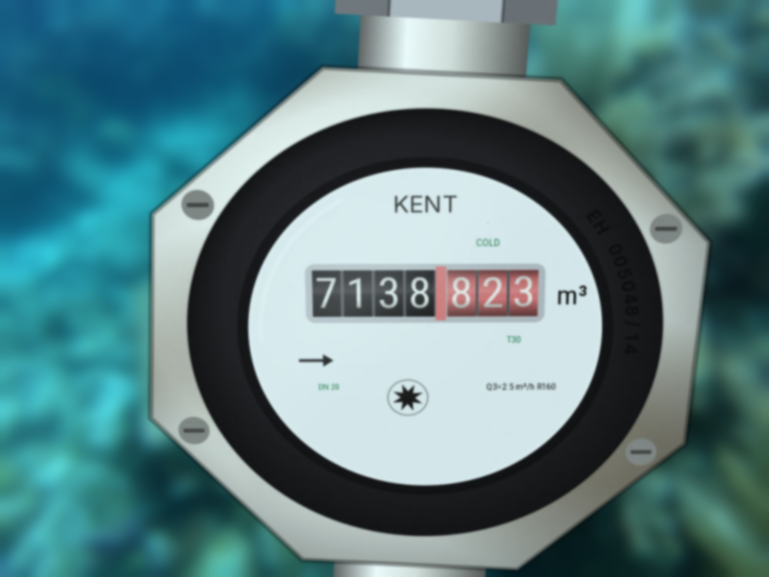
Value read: 7138.823m³
